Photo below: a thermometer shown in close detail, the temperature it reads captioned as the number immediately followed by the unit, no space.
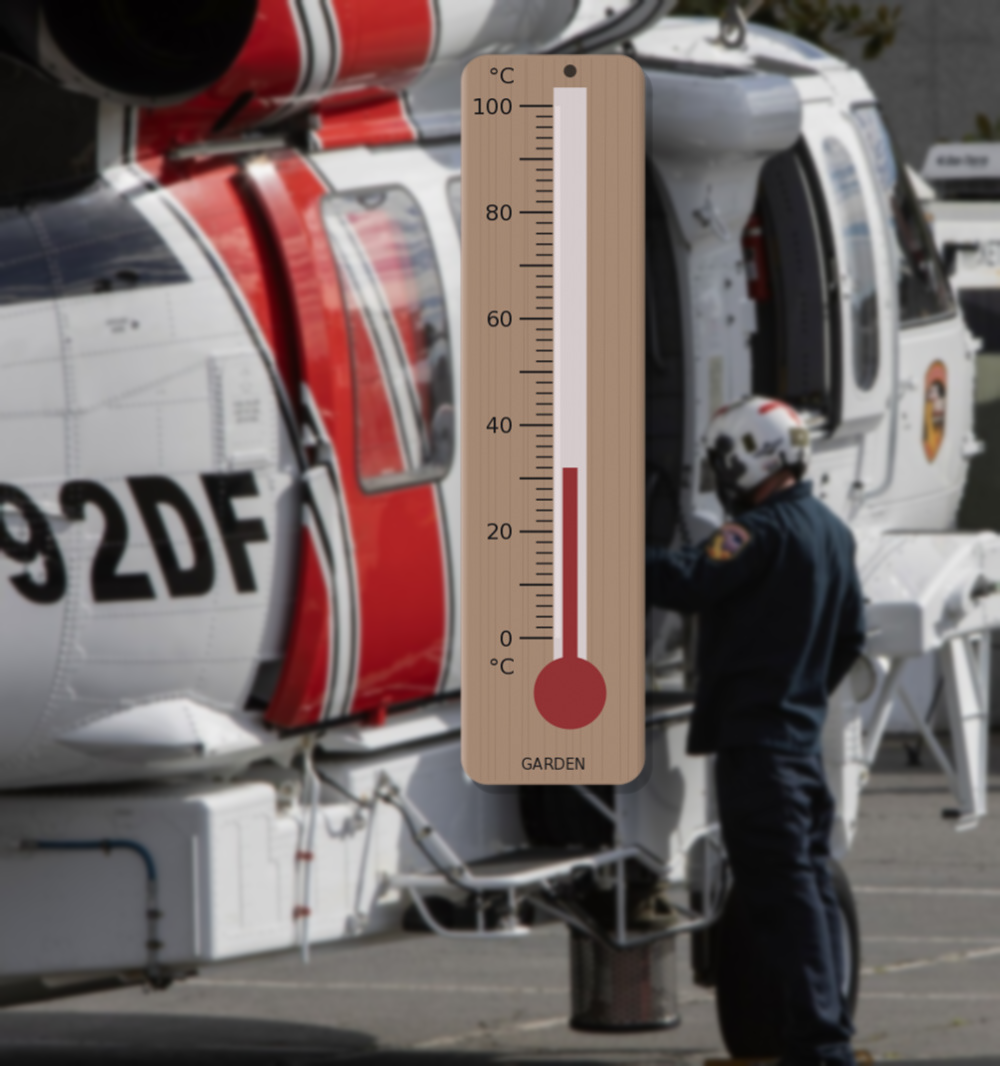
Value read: 32°C
